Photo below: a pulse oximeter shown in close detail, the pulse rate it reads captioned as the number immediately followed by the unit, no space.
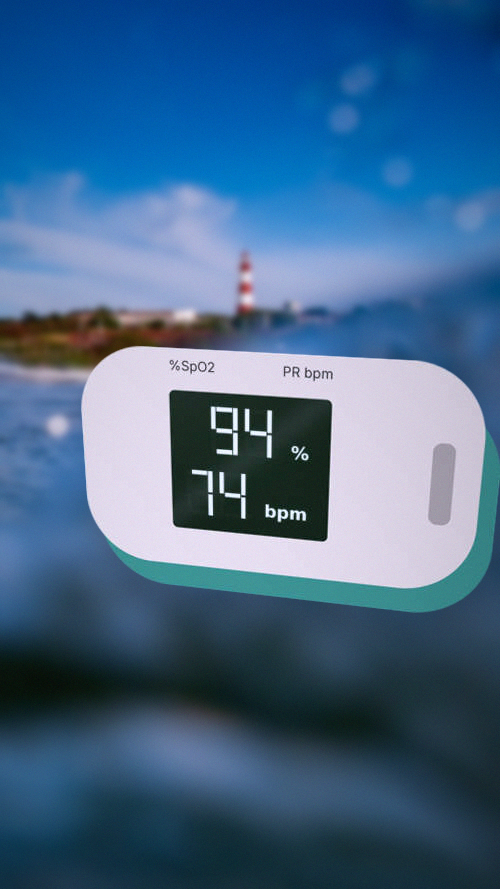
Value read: 74bpm
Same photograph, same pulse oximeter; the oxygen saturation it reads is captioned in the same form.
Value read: 94%
